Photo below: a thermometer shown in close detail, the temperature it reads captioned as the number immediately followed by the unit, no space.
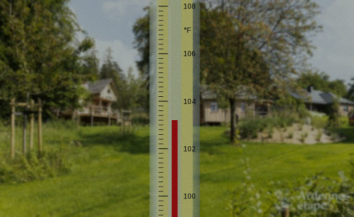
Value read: 103.2°F
